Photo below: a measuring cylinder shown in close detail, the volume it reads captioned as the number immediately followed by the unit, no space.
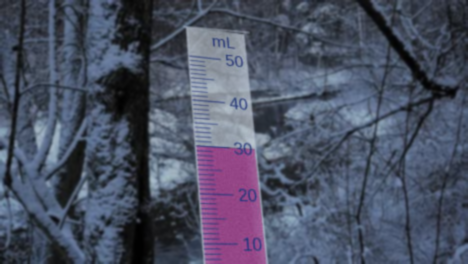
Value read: 30mL
